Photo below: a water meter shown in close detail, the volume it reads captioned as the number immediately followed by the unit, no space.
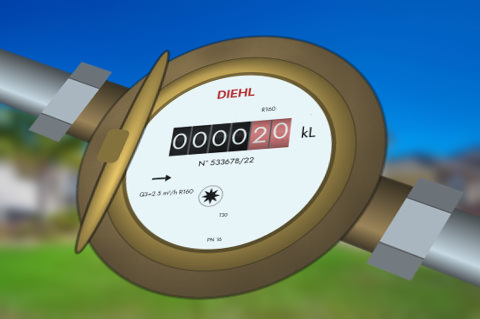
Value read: 0.20kL
